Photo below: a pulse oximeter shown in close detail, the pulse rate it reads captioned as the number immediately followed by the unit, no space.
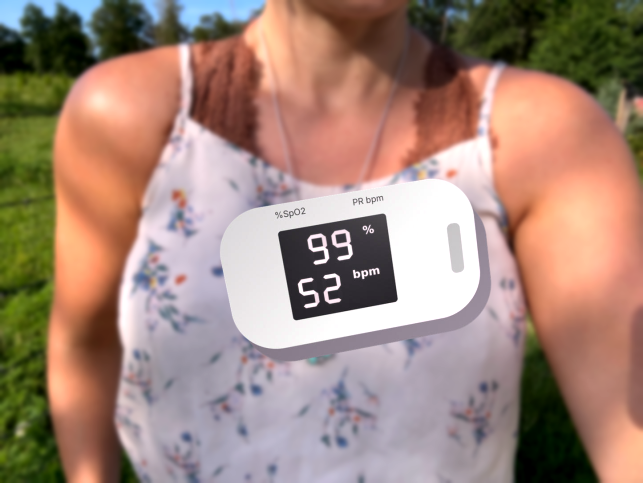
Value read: 52bpm
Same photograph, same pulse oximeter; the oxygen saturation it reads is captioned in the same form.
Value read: 99%
